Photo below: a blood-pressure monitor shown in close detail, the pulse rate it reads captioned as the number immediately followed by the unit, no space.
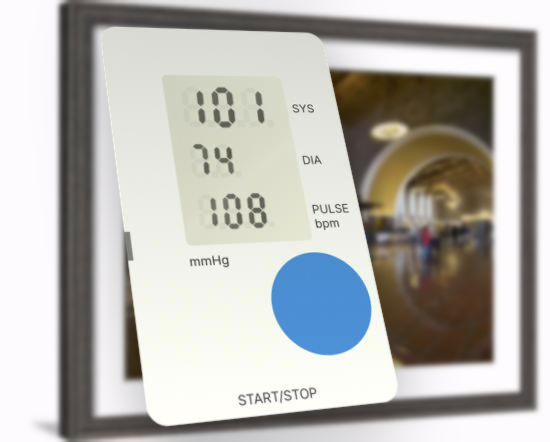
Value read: 108bpm
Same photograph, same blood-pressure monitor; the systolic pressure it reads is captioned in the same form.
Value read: 101mmHg
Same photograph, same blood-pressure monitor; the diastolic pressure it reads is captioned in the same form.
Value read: 74mmHg
